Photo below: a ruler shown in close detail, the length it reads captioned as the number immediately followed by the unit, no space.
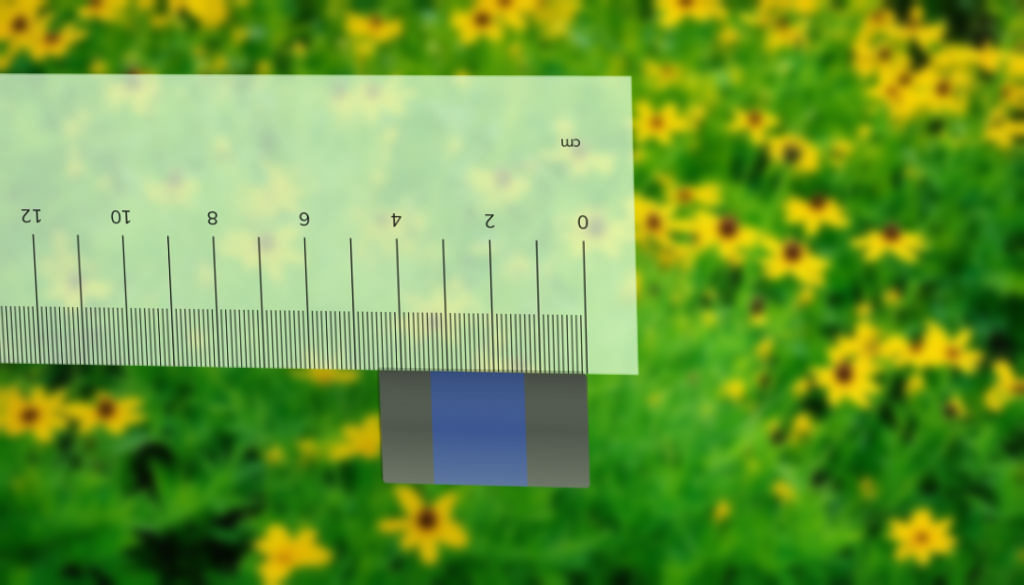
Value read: 4.5cm
